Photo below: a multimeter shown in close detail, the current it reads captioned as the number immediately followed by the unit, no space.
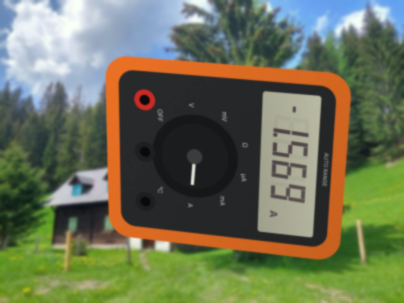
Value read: -1.569A
